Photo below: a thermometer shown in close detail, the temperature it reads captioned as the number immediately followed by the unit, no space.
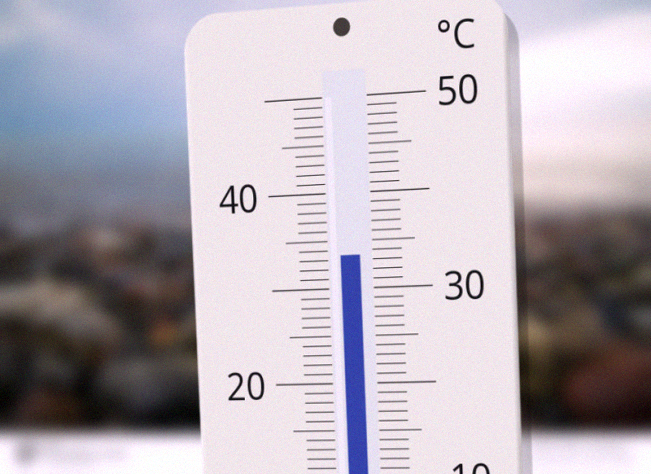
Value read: 33.5°C
